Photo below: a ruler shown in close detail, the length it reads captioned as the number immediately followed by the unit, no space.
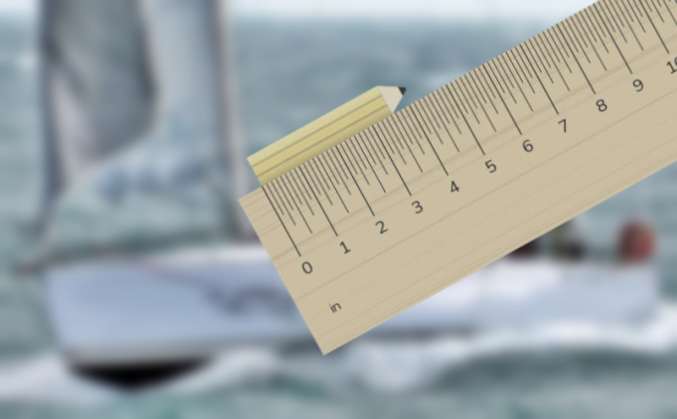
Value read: 4.125in
